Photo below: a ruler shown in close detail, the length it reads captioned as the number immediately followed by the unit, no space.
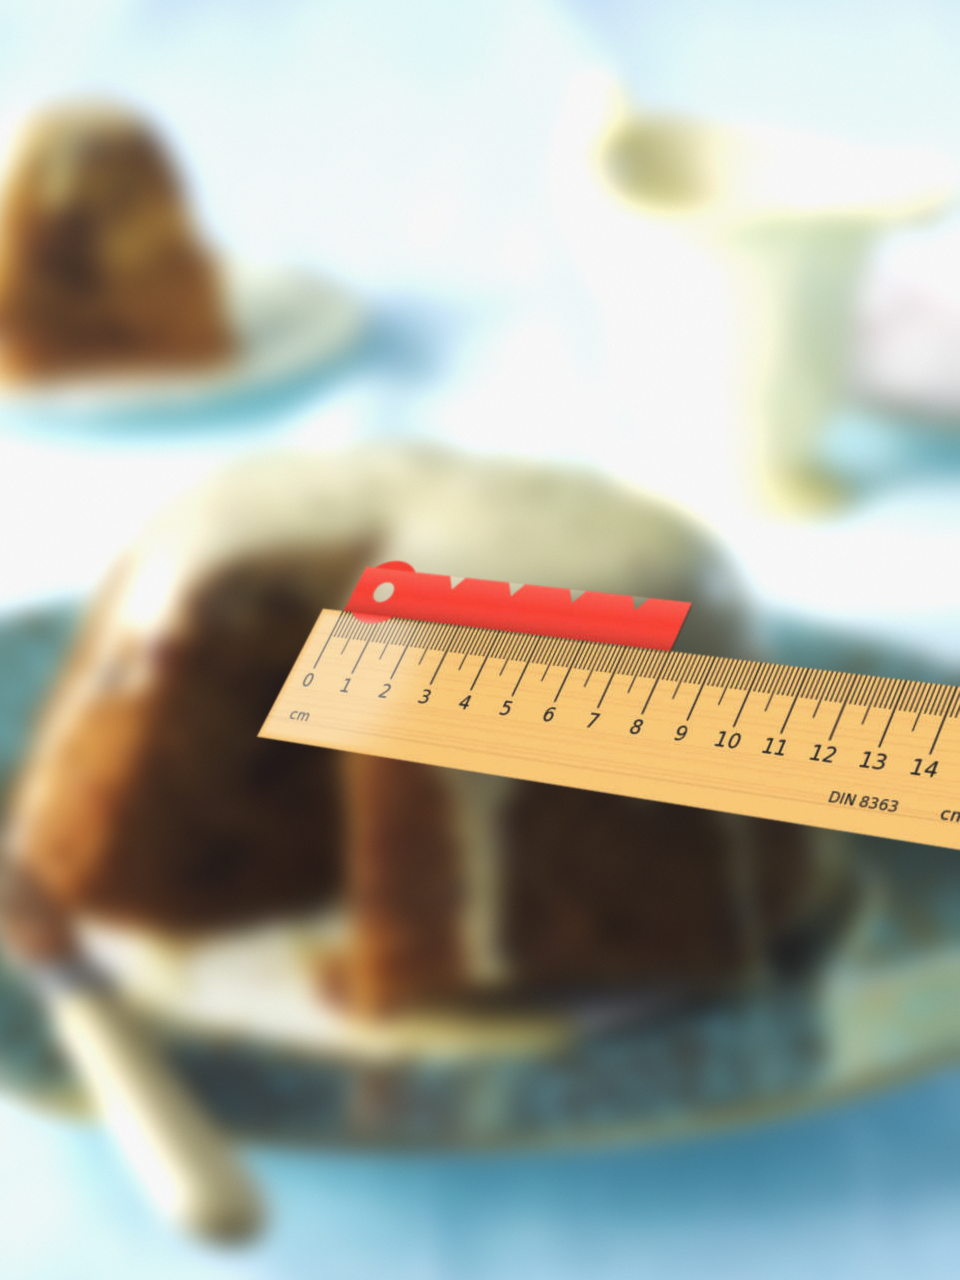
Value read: 8cm
